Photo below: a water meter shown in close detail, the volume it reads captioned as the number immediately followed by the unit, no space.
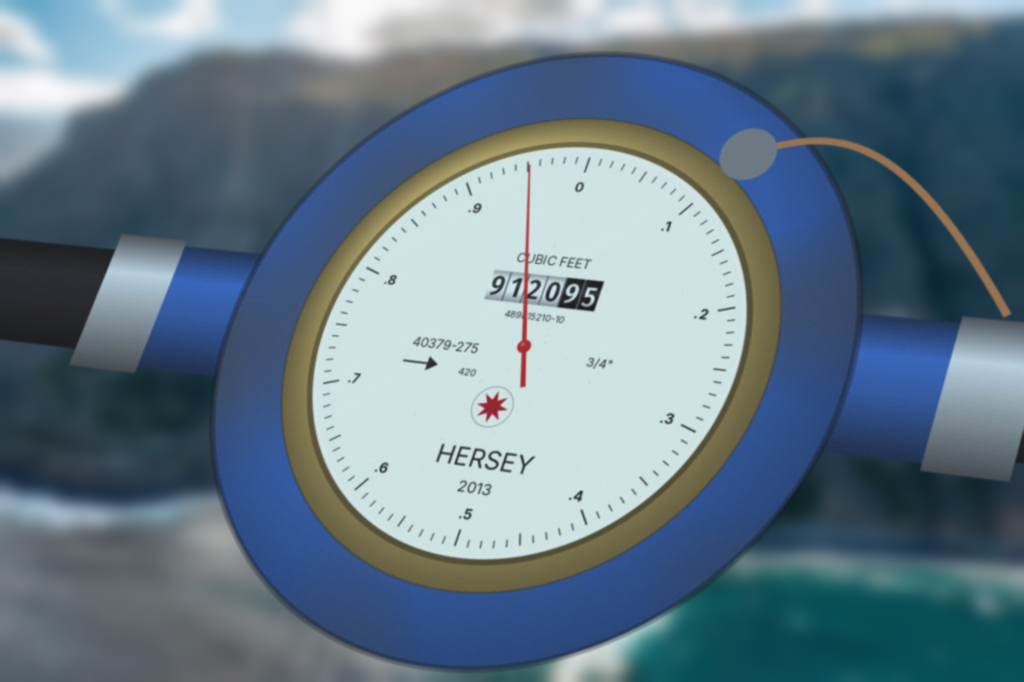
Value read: 912094.95ft³
